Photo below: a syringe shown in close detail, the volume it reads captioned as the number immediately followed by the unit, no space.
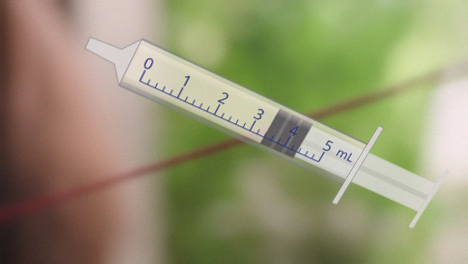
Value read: 3.4mL
